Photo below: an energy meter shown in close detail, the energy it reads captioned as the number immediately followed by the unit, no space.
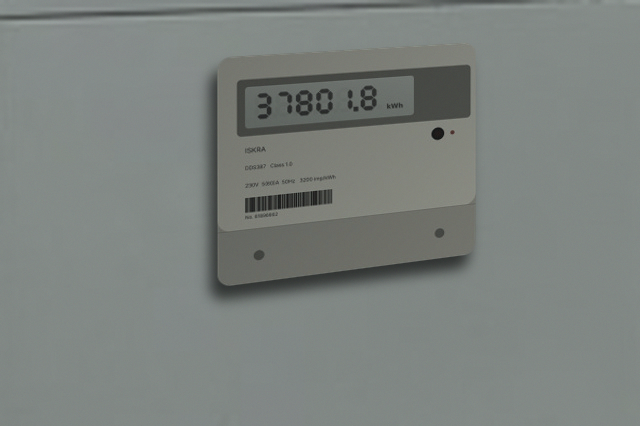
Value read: 37801.8kWh
